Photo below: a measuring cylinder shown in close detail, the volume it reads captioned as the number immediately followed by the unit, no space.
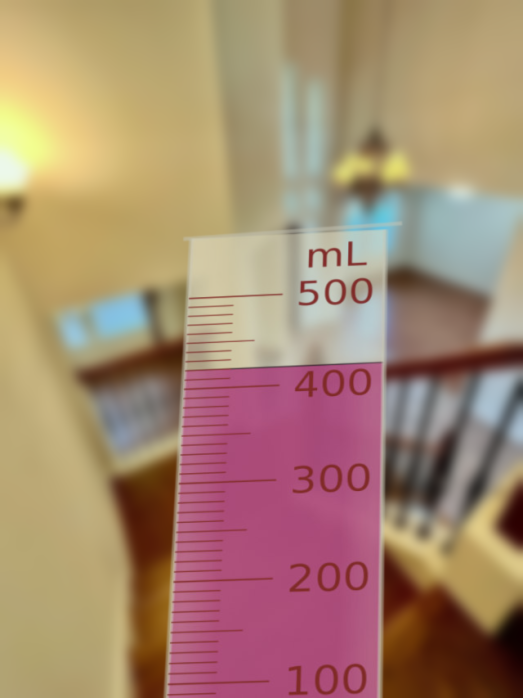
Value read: 420mL
